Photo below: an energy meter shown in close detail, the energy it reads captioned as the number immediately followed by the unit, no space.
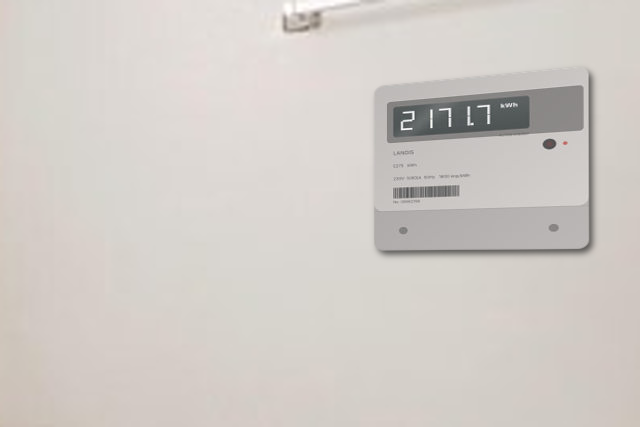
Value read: 2171.7kWh
